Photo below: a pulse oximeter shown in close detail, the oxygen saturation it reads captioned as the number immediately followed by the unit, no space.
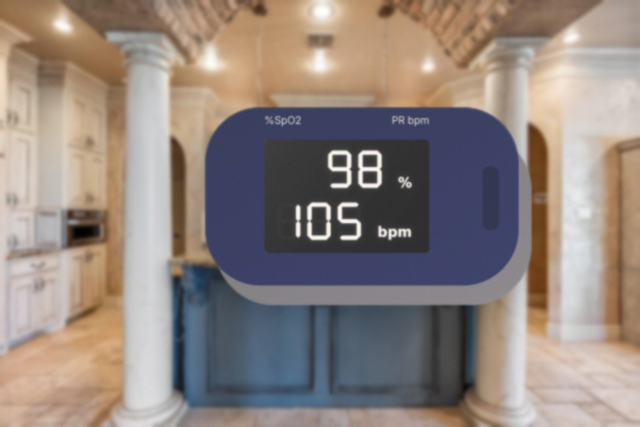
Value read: 98%
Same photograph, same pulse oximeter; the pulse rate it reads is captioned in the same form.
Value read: 105bpm
